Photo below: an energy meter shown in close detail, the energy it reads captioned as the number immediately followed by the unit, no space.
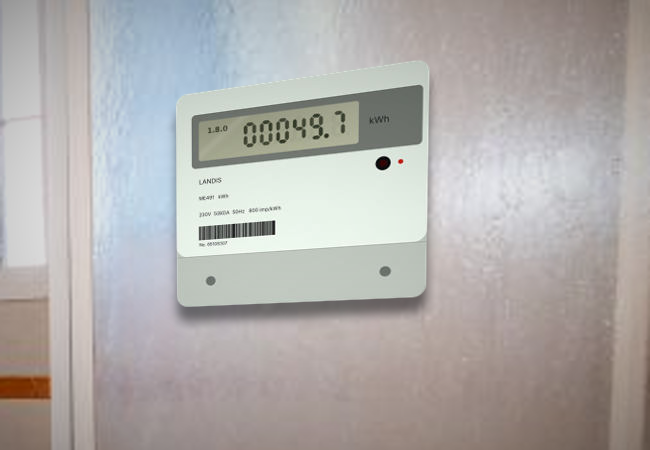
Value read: 49.7kWh
